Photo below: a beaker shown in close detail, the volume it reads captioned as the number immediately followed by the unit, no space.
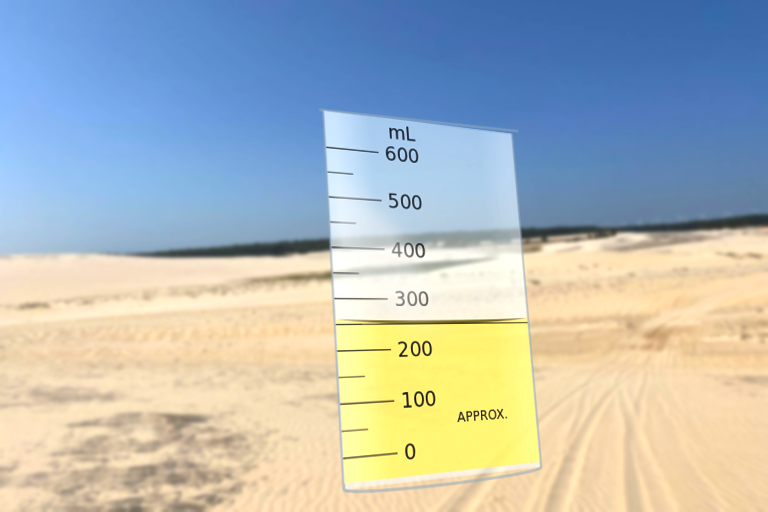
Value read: 250mL
